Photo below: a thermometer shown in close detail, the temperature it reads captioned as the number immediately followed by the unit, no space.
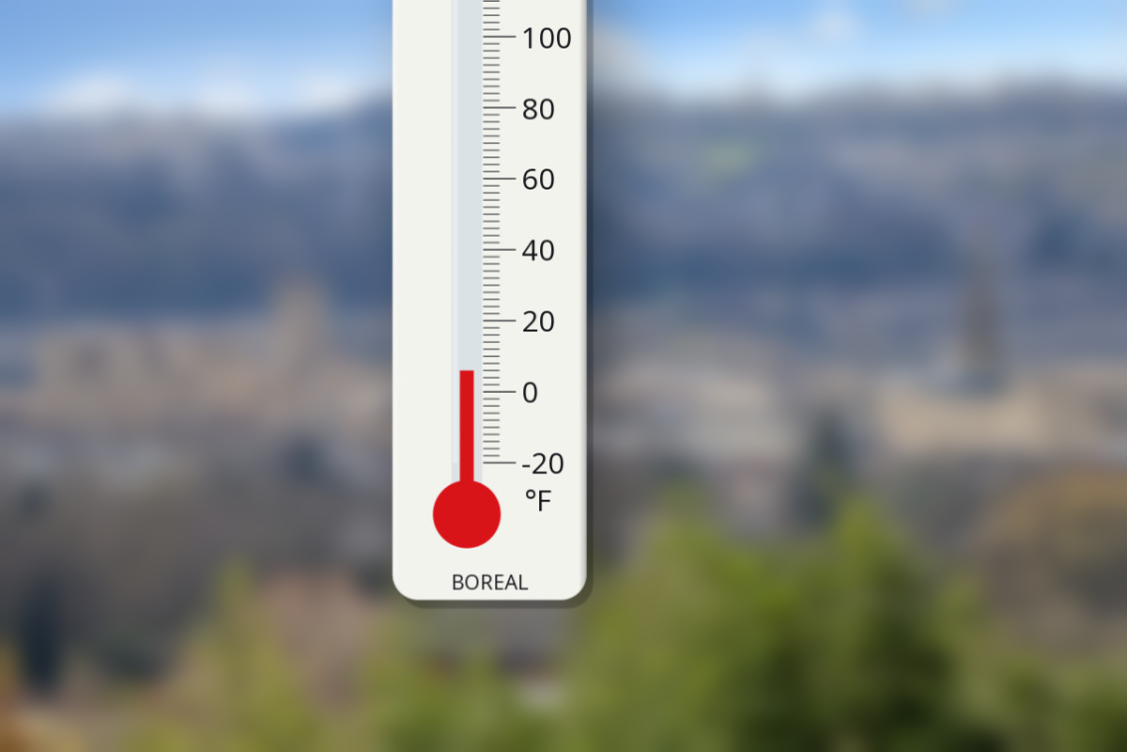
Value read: 6°F
